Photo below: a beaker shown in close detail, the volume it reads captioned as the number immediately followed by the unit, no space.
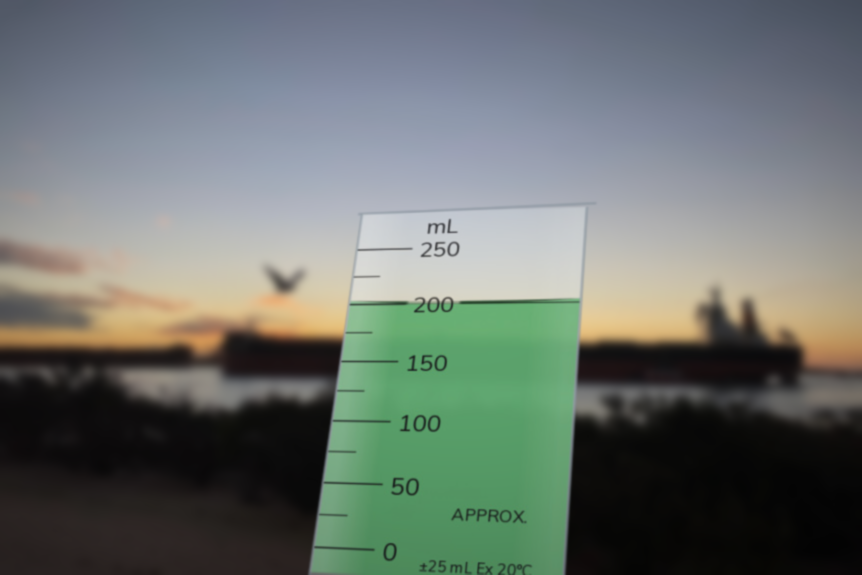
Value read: 200mL
